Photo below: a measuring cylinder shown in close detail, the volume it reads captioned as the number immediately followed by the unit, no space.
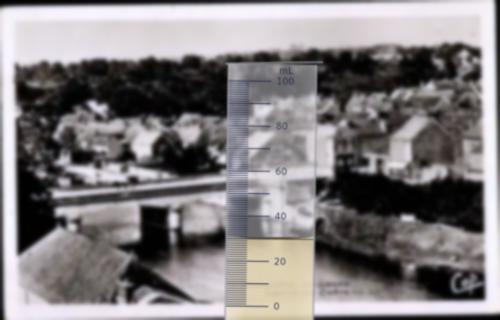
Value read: 30mL
